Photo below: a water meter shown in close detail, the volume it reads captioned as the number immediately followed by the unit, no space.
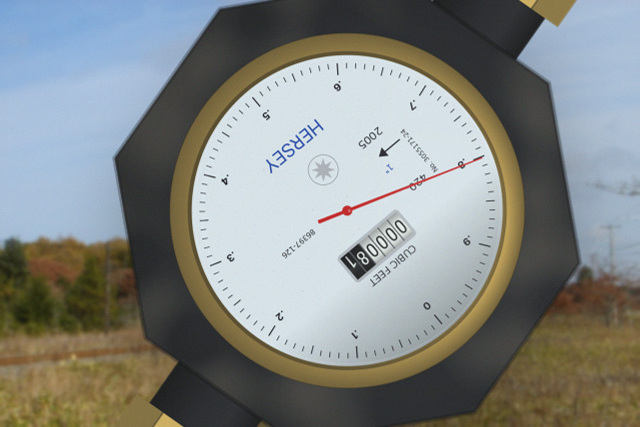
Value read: 80.80ft³
